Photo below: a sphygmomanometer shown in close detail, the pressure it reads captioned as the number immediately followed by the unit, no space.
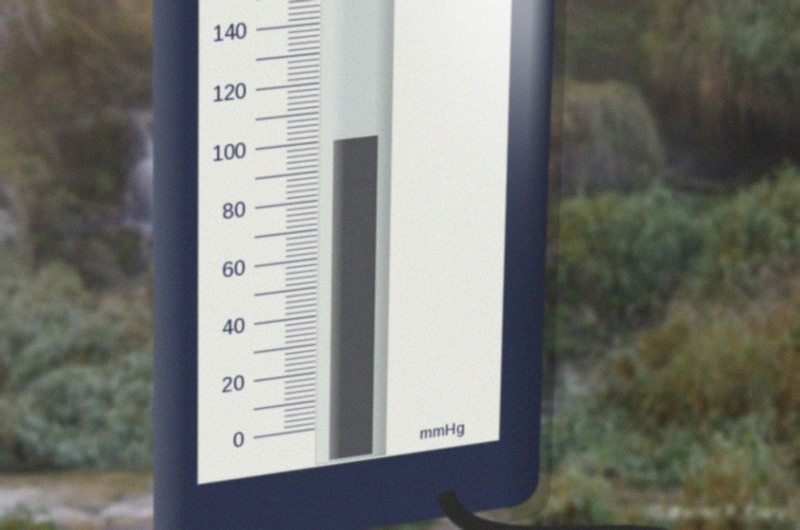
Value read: 100mmHg
